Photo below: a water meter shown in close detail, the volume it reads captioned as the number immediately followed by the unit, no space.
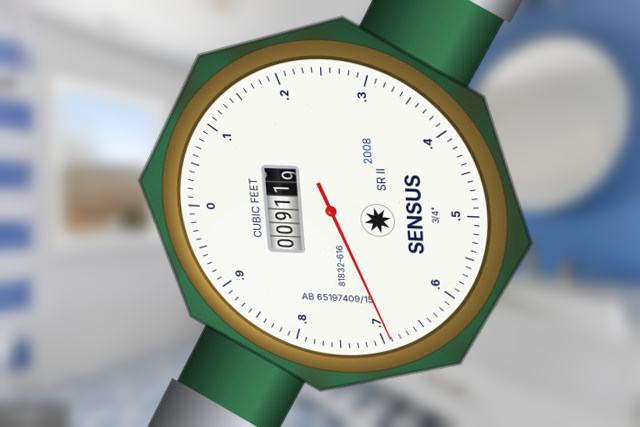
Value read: 9118.69ft³
